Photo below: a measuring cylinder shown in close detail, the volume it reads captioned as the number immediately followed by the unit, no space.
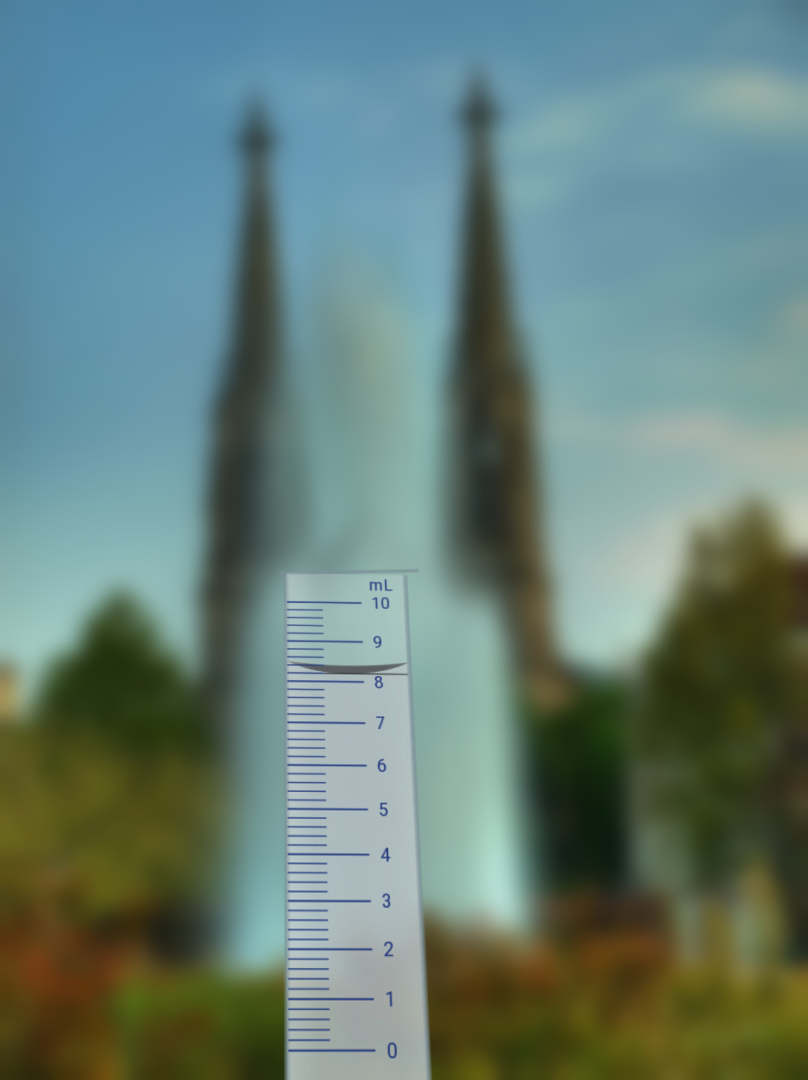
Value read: 8.2mL
